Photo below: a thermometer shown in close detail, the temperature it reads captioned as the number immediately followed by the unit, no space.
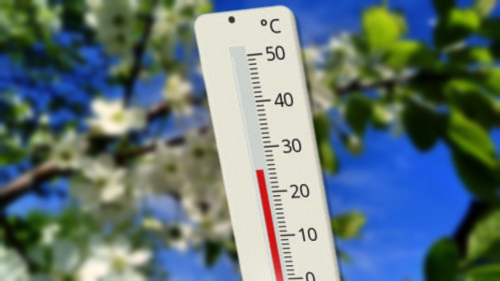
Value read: 25°C
